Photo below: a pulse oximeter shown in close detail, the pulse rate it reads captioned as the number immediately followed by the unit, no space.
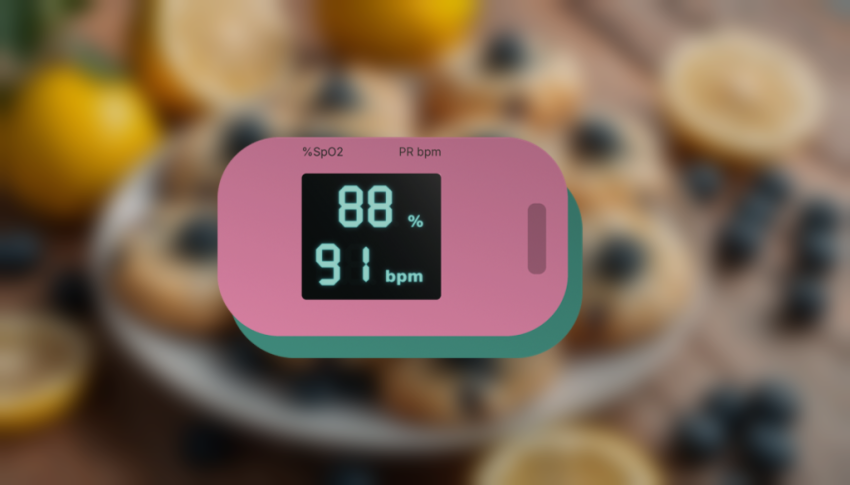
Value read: 91bpm
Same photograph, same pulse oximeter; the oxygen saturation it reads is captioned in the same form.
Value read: 88%
